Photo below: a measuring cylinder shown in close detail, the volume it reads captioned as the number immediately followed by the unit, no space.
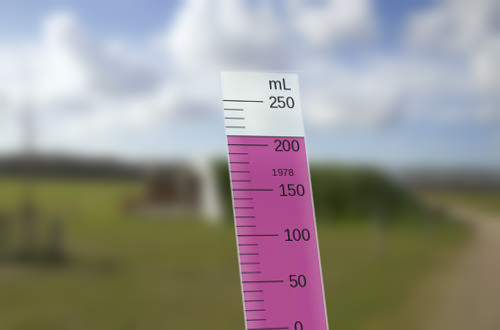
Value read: 210mL
